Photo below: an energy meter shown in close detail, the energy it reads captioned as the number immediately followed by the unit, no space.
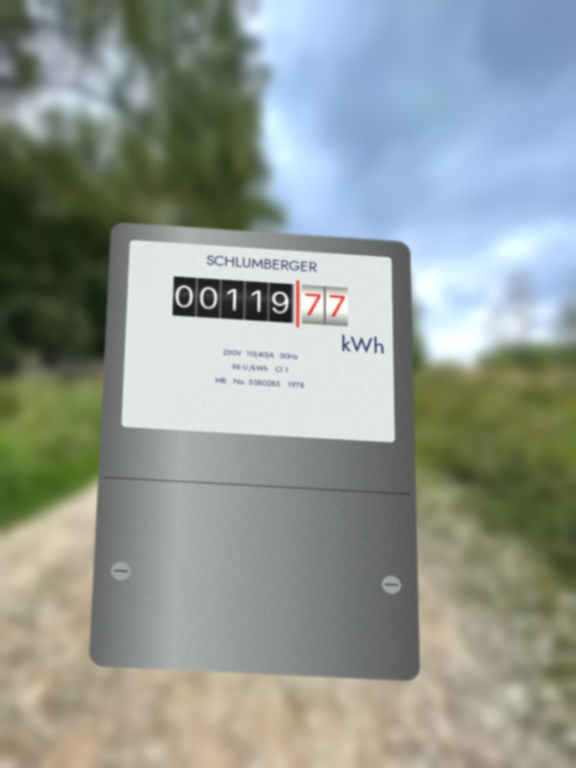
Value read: 119.77kWh
